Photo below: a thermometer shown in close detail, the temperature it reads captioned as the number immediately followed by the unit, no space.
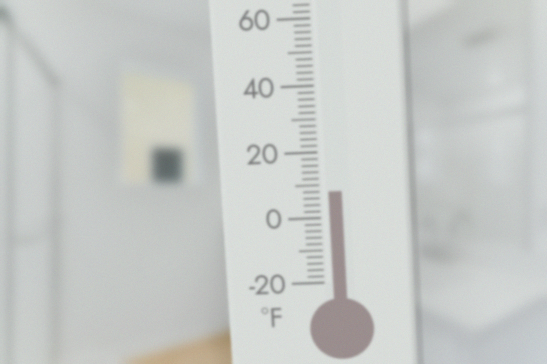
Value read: 8°F
